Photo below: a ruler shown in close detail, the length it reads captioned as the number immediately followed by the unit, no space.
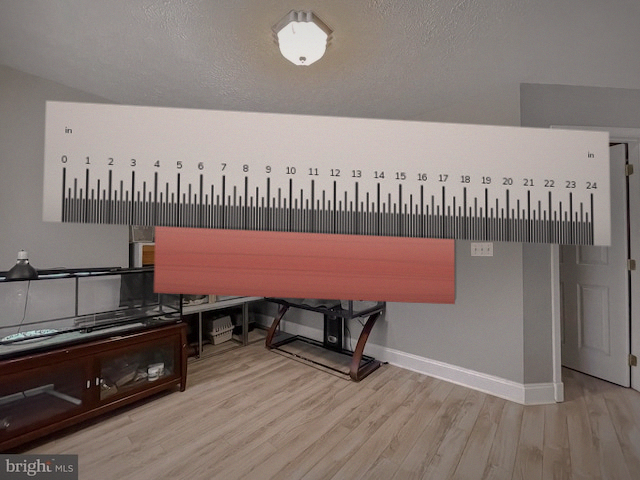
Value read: 13.5in
